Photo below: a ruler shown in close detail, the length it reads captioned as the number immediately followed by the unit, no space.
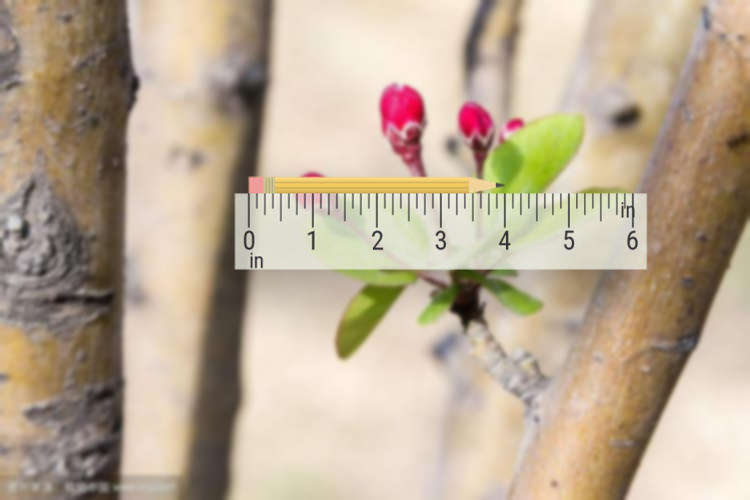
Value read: 4in
